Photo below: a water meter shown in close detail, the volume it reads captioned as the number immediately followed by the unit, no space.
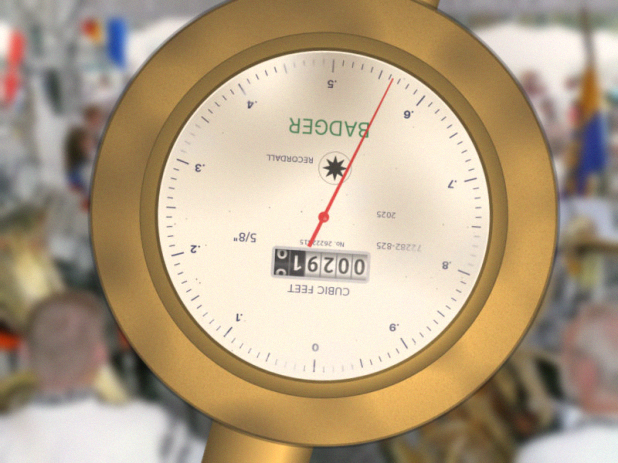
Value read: 2918.56ft³
